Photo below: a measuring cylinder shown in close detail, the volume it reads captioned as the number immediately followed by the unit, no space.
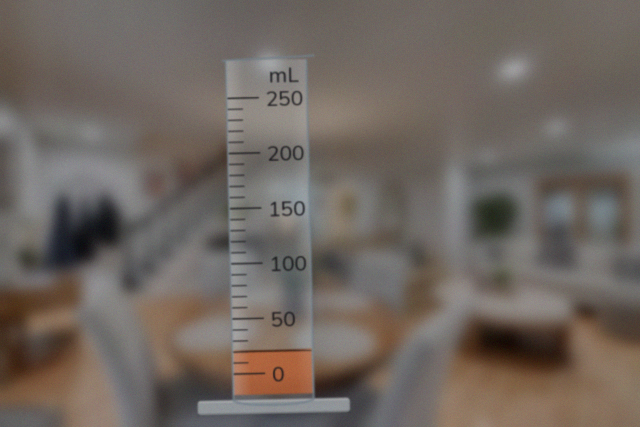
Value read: 20mL
